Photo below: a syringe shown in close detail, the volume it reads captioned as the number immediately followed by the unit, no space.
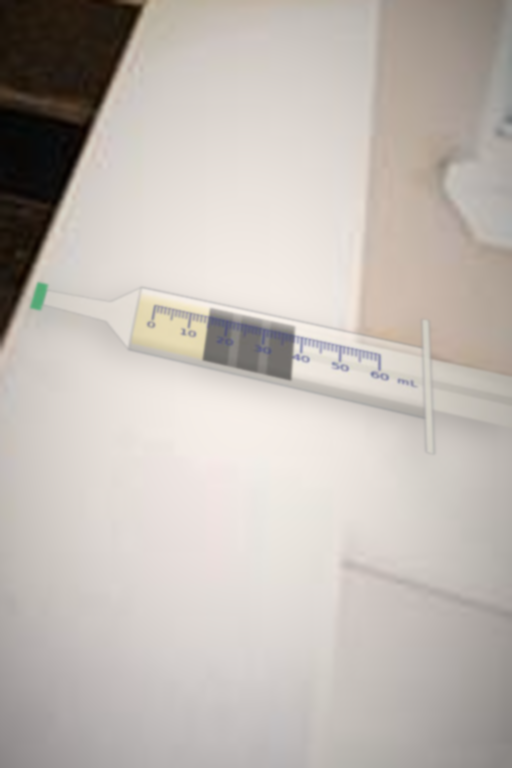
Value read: 15mL
